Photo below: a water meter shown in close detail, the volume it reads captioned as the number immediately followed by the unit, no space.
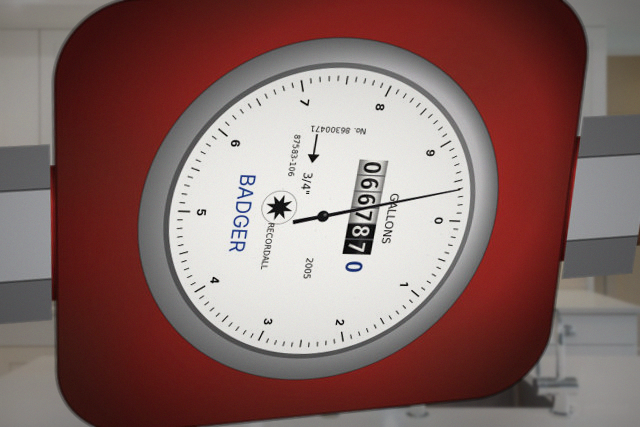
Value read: 667869.6gal
